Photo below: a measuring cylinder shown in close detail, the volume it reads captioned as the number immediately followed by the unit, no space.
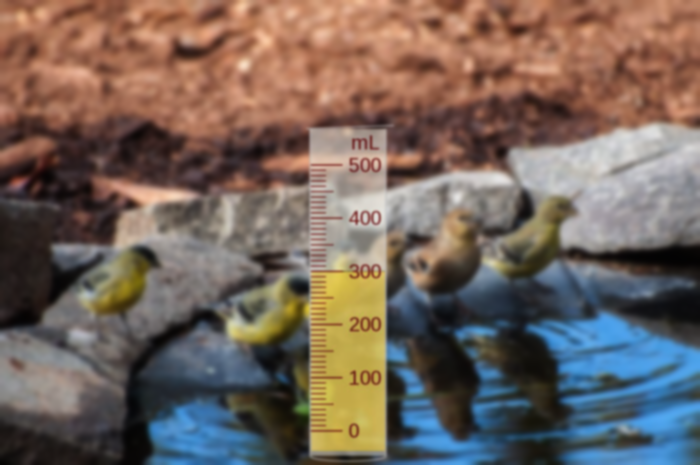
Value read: 300mL
